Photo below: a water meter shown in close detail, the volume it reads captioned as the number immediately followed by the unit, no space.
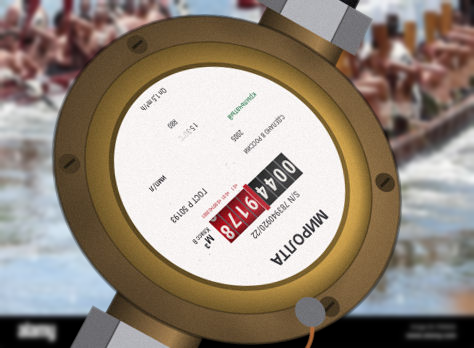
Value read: 44.9178m³
